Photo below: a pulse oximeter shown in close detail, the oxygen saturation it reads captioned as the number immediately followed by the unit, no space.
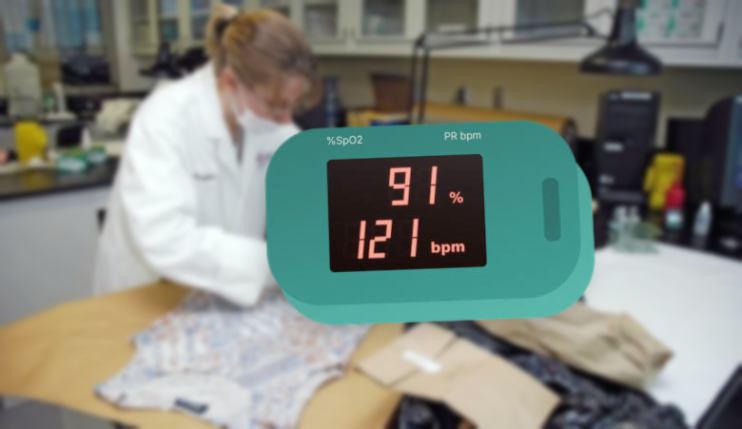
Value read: 91%
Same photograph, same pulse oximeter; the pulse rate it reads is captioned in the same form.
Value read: 121bpm
